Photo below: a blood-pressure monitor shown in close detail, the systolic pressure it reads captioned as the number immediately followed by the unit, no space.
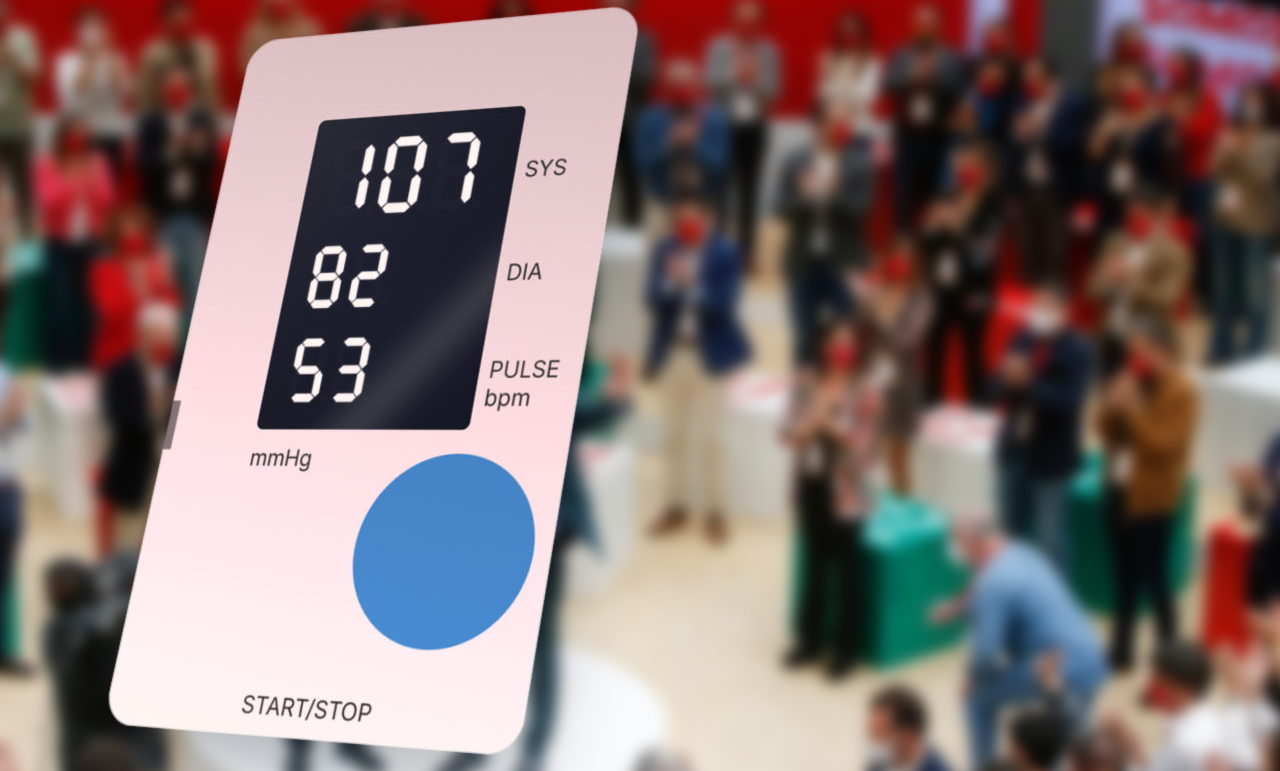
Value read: 107mmHg
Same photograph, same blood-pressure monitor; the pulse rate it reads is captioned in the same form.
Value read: 53bpm
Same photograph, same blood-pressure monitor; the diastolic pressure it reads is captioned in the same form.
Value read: 82mmHg
